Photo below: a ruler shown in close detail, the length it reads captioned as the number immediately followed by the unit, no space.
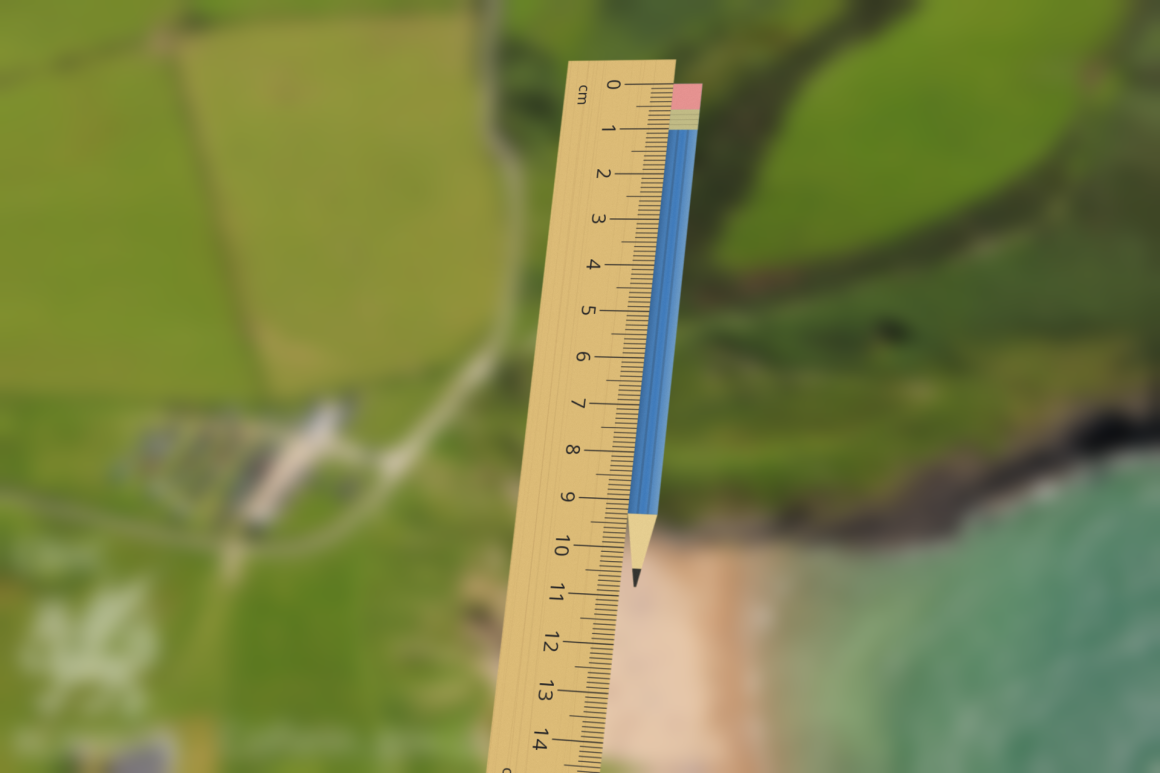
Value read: 10.8cm
